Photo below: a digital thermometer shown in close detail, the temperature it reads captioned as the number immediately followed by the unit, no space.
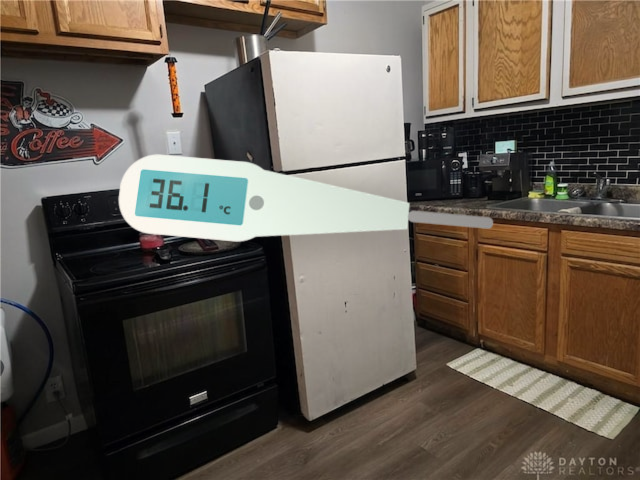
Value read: 36.1°C
